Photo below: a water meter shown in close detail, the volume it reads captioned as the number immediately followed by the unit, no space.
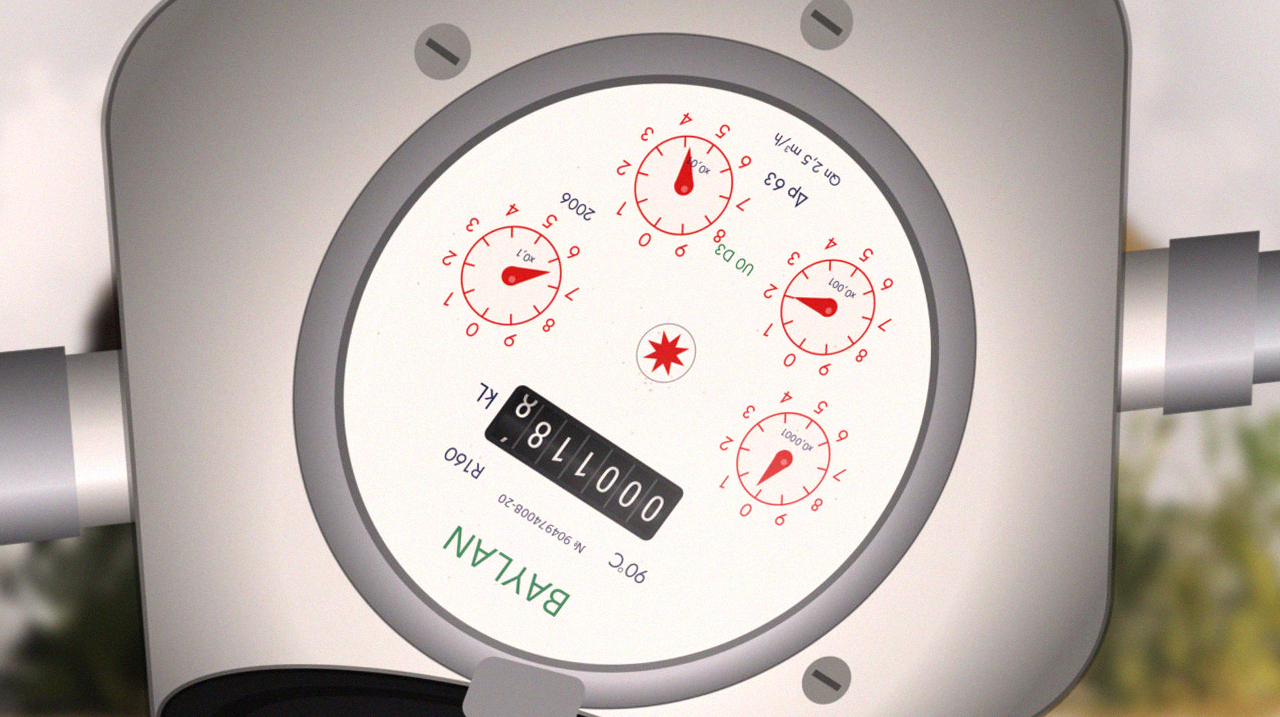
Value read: 1187.6420kL
